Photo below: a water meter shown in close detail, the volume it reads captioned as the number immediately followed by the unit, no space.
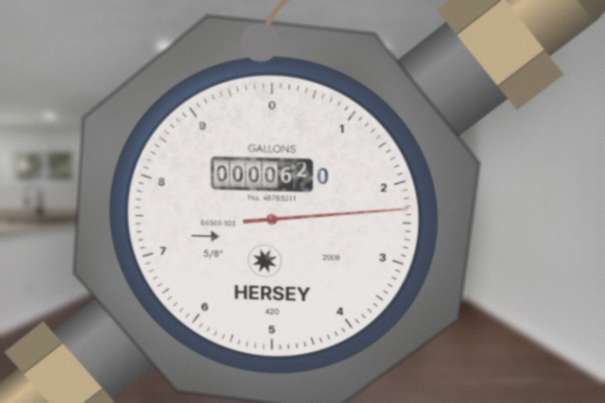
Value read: 622.3gal
